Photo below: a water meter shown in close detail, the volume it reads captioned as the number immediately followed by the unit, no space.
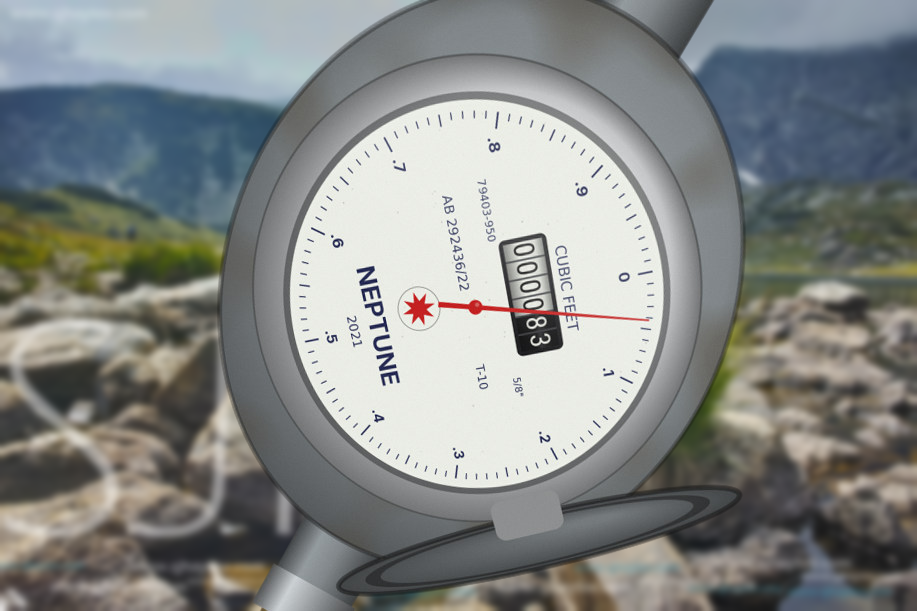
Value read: 83.04ft³
